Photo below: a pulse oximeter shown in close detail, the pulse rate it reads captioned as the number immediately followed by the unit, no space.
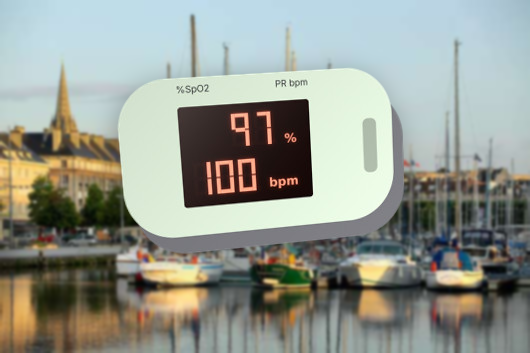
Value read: 100bpm
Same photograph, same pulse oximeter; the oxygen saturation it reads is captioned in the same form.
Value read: 97%
